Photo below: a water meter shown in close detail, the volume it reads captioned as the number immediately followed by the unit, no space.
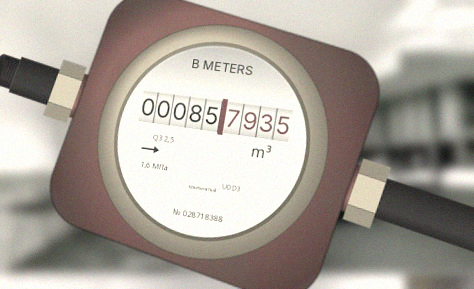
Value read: 85.7935m³
